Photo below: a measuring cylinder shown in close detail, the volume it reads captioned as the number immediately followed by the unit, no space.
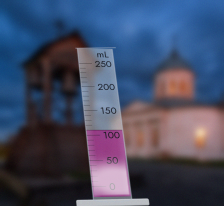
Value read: 110mL
